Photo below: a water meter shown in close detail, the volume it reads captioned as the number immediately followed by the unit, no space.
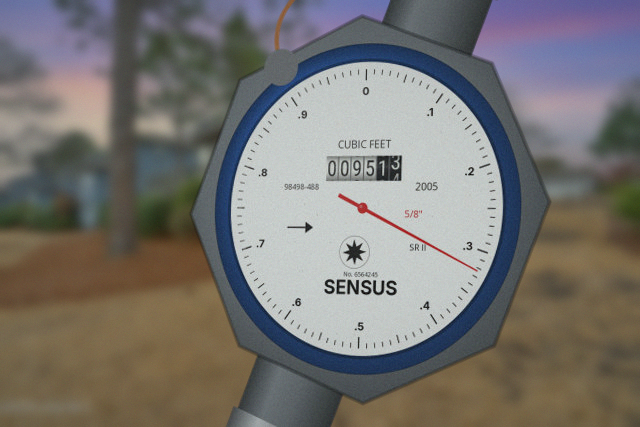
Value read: 9513.32ft³
